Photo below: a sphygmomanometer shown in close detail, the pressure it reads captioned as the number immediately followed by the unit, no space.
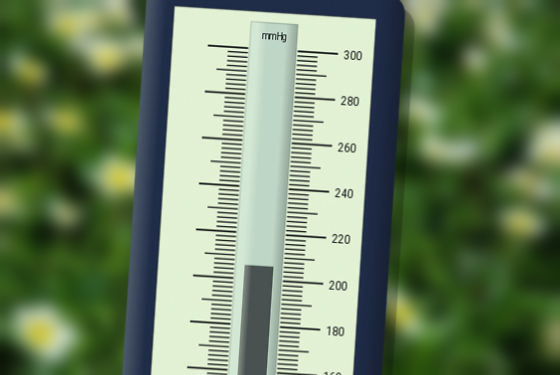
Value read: 206mmHg
